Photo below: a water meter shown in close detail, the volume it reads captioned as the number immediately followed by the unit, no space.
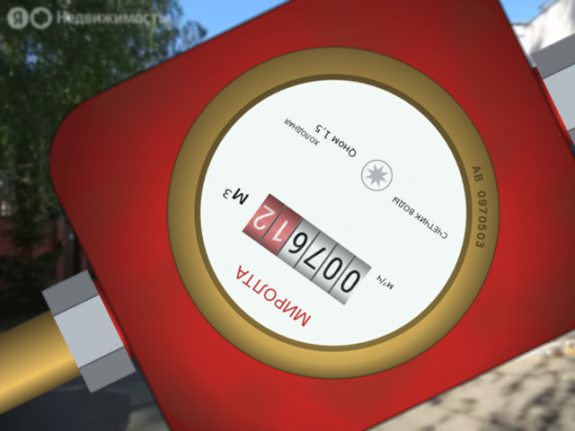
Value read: 76.12m³
